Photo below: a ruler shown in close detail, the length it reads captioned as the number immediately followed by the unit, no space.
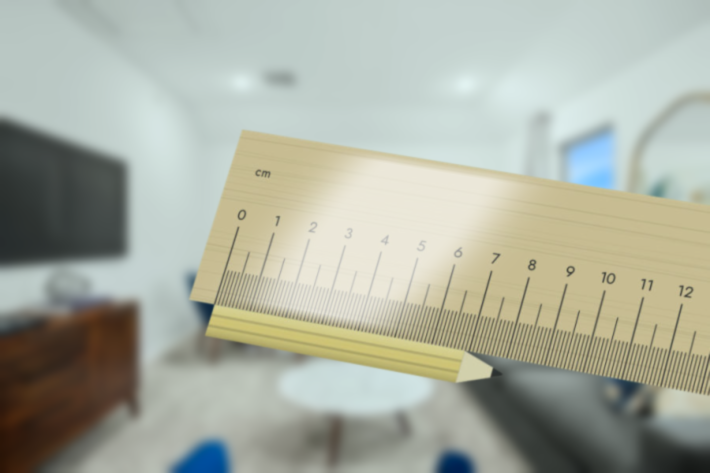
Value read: 8cm
